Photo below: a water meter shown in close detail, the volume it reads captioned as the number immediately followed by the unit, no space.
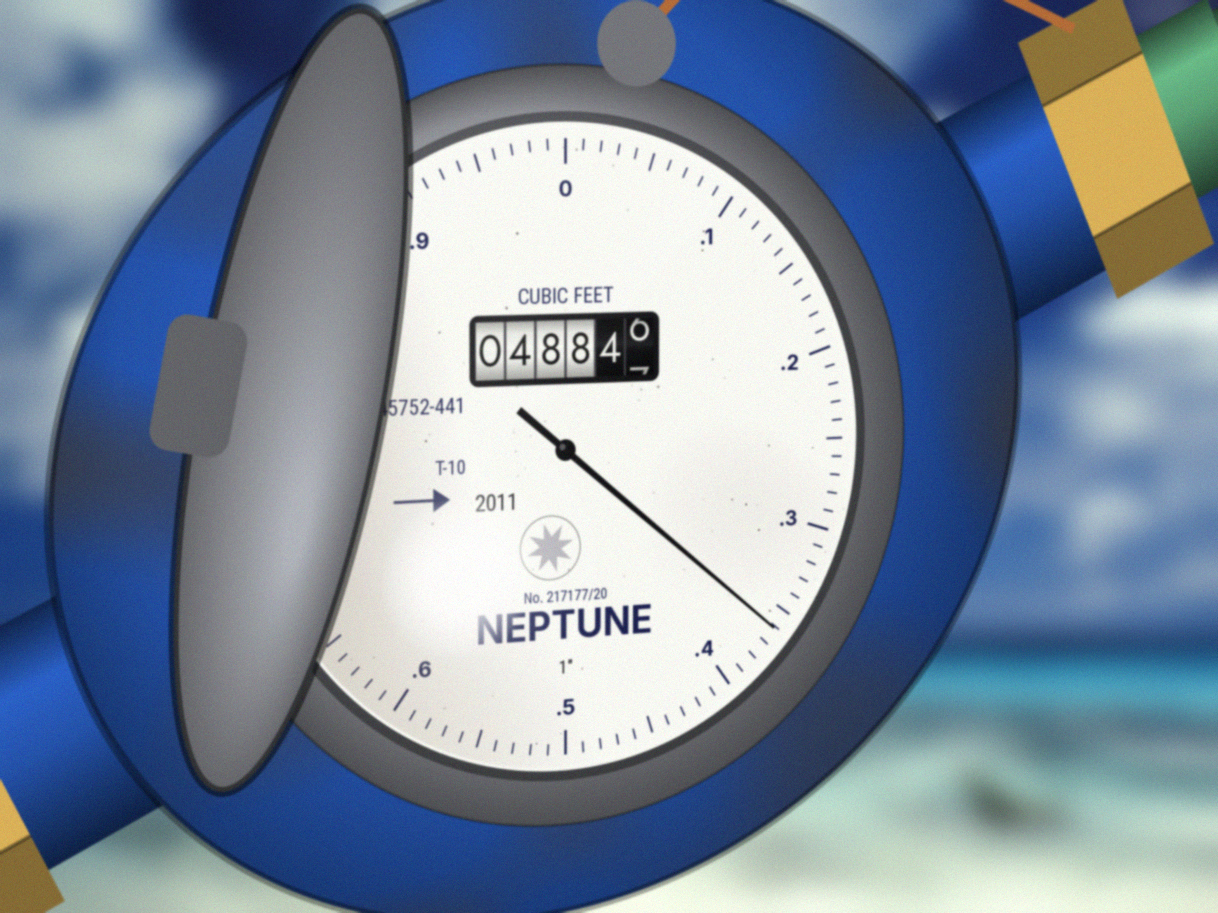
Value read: 48846.36ft³
